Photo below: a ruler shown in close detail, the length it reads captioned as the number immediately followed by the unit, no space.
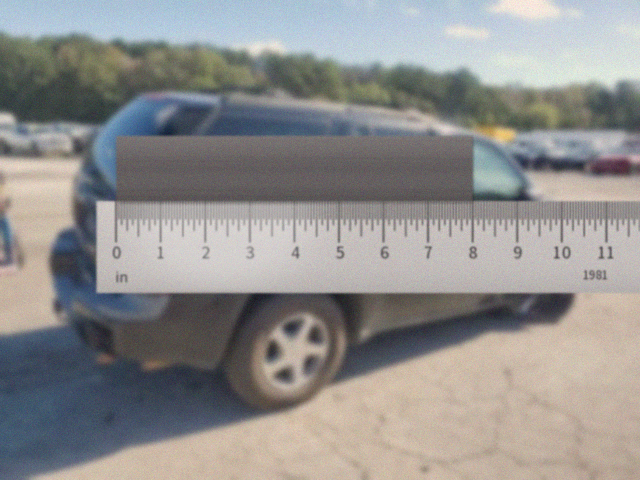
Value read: 8in
